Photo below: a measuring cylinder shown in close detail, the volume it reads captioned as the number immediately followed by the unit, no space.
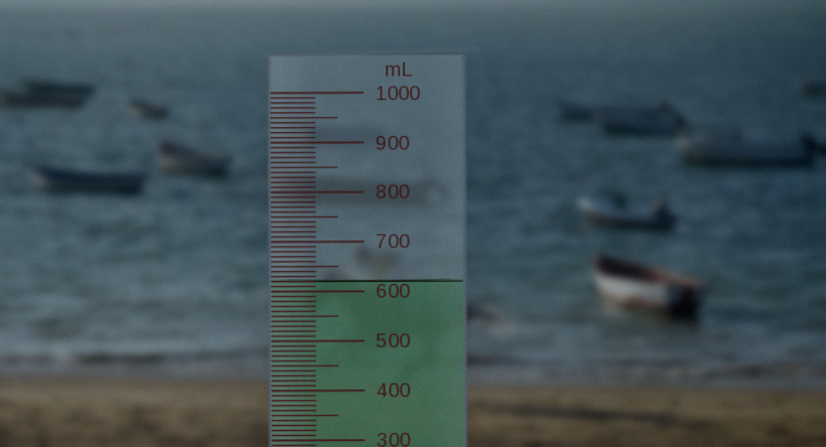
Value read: 620mL
